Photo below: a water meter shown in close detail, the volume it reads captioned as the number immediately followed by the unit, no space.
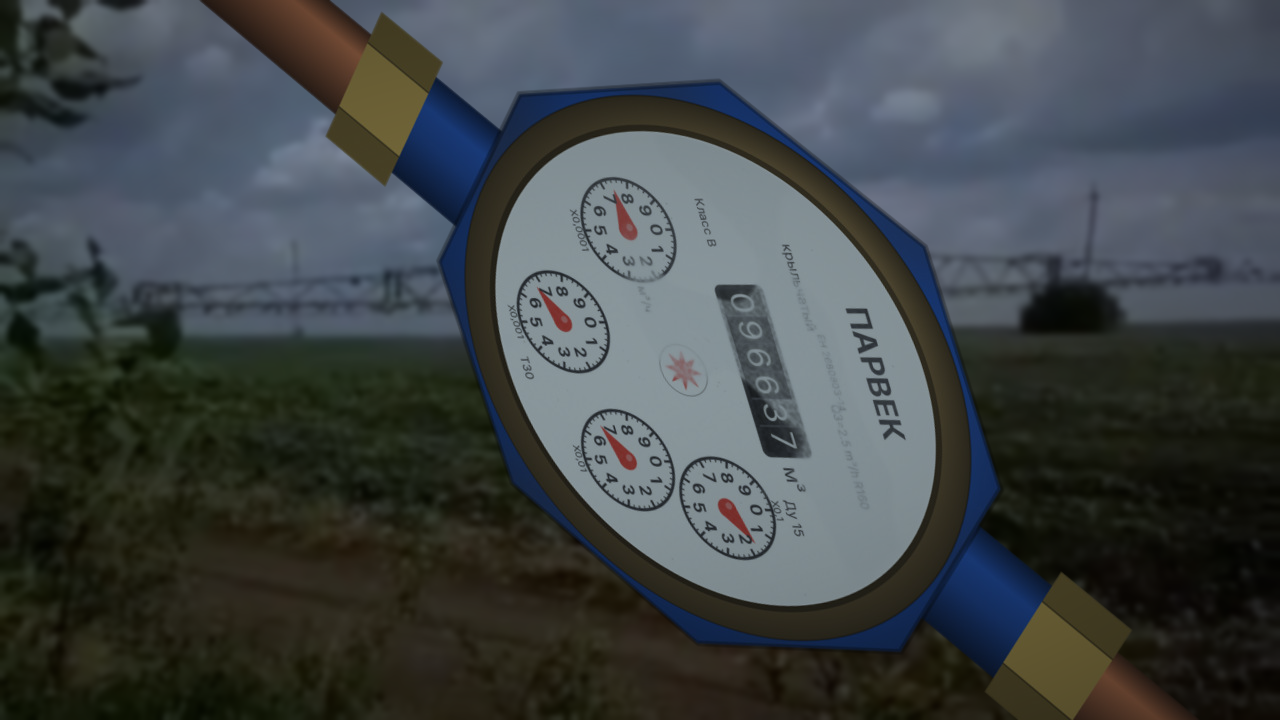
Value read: 96637.1667m³
